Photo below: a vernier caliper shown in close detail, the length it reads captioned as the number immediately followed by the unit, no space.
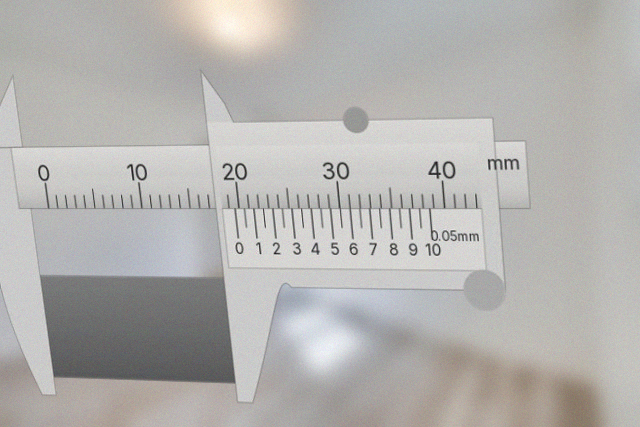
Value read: 19.6mm
